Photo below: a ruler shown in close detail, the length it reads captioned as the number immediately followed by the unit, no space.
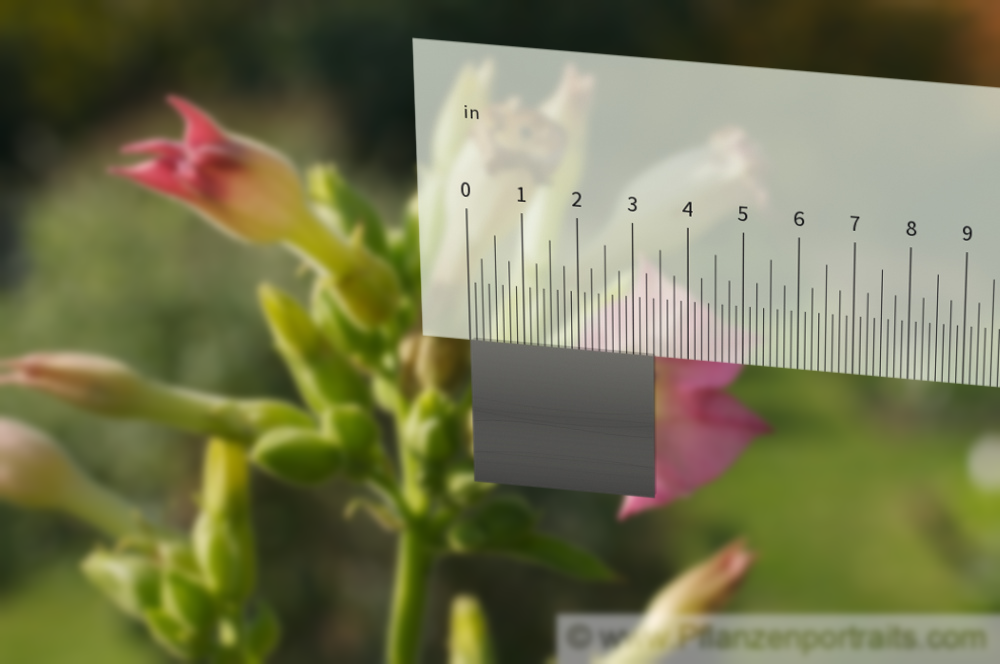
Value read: 3.375in
